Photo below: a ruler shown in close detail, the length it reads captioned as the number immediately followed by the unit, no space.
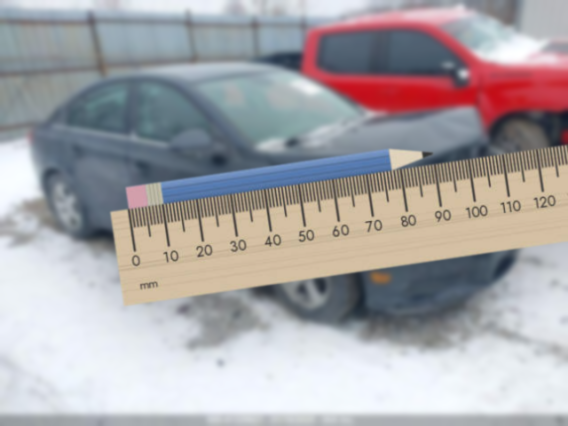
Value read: 90mm
